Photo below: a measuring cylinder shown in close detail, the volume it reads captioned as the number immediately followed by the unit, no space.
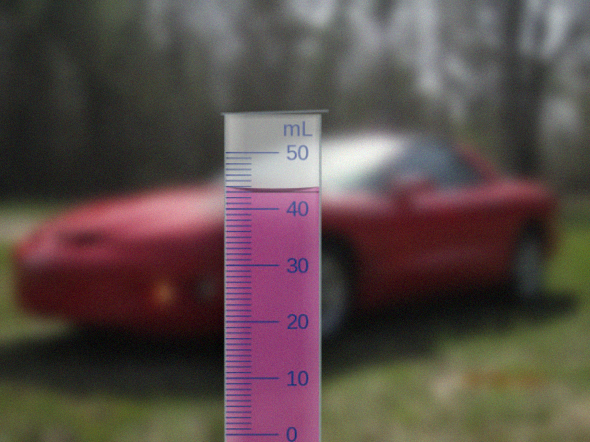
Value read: 43mL
